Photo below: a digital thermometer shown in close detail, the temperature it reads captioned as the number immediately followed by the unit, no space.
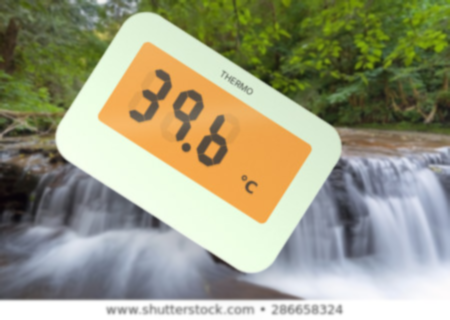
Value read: 39.6°C
